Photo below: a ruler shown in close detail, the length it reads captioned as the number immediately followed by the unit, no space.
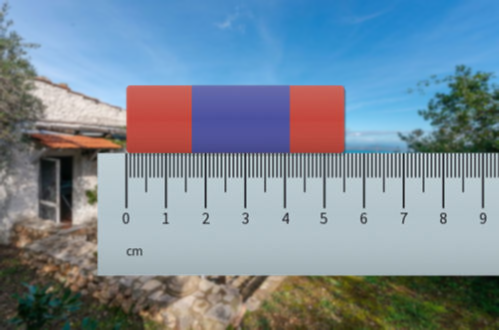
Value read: 5.5cm
